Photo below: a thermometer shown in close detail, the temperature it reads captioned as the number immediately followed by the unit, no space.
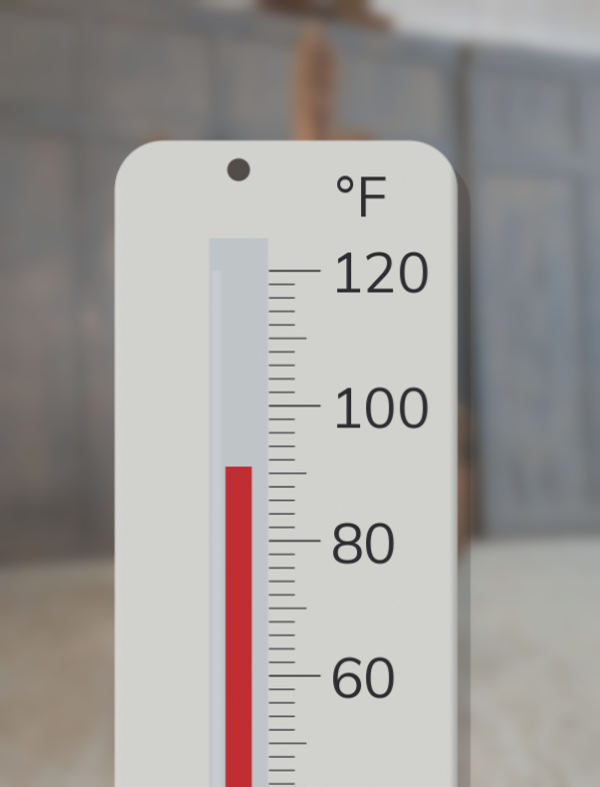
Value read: 91°F
